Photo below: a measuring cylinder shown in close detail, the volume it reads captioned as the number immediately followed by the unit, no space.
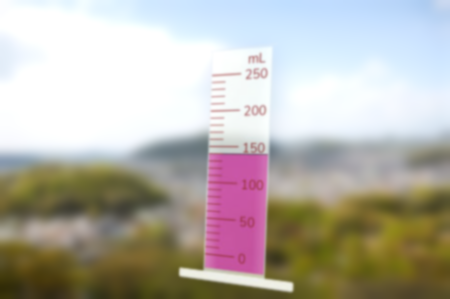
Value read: 140mL
